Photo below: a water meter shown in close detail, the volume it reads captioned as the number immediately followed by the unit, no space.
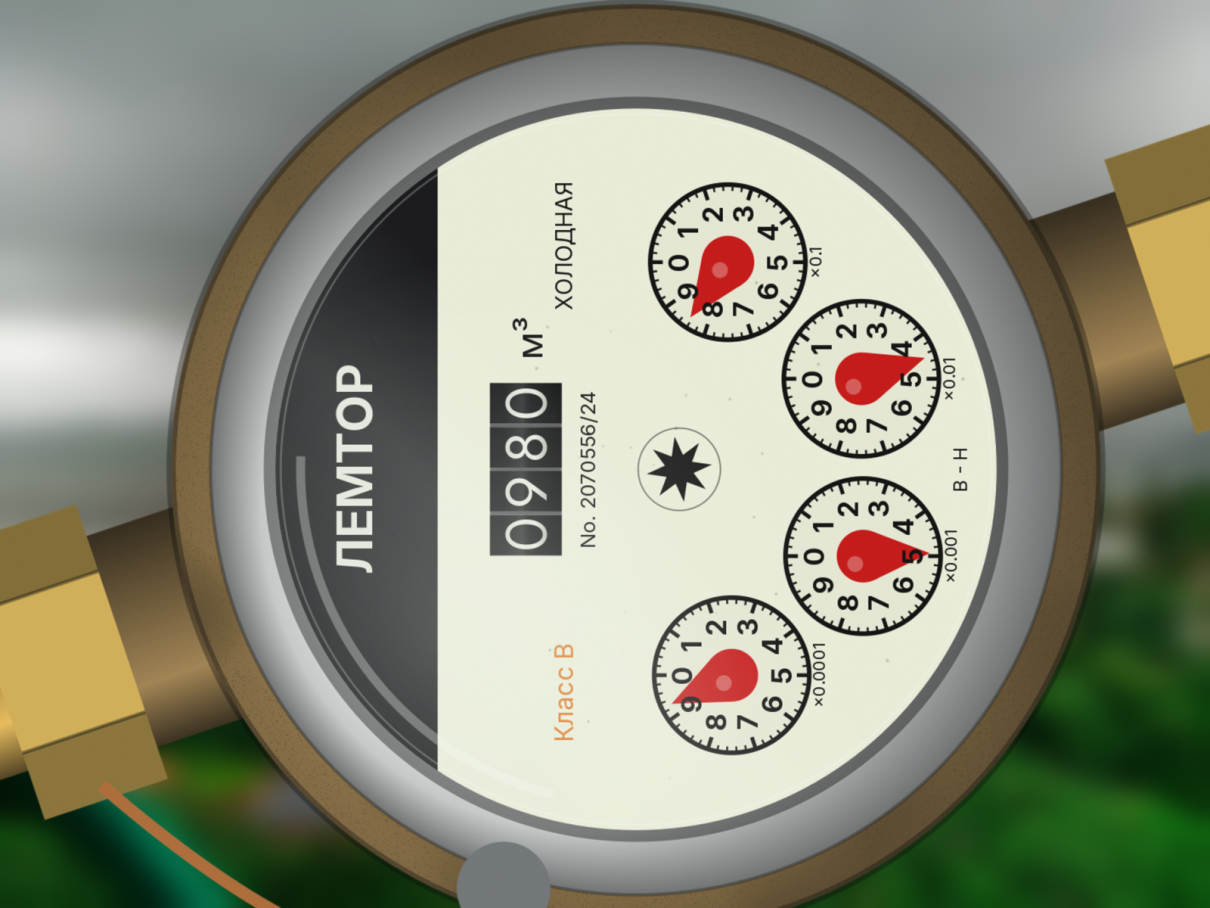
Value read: 980.8449m³
